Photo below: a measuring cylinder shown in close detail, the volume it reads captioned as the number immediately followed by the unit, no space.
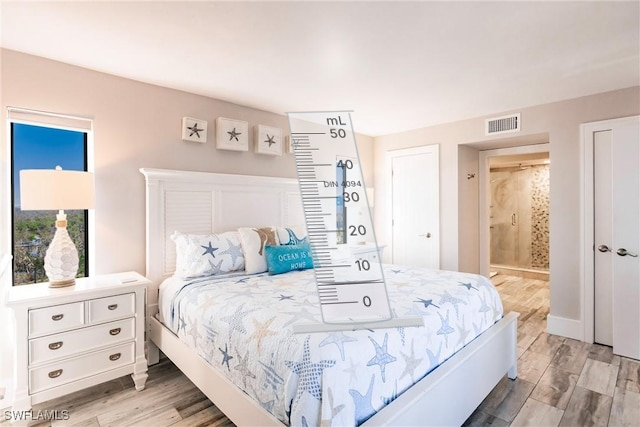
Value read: 5mL
